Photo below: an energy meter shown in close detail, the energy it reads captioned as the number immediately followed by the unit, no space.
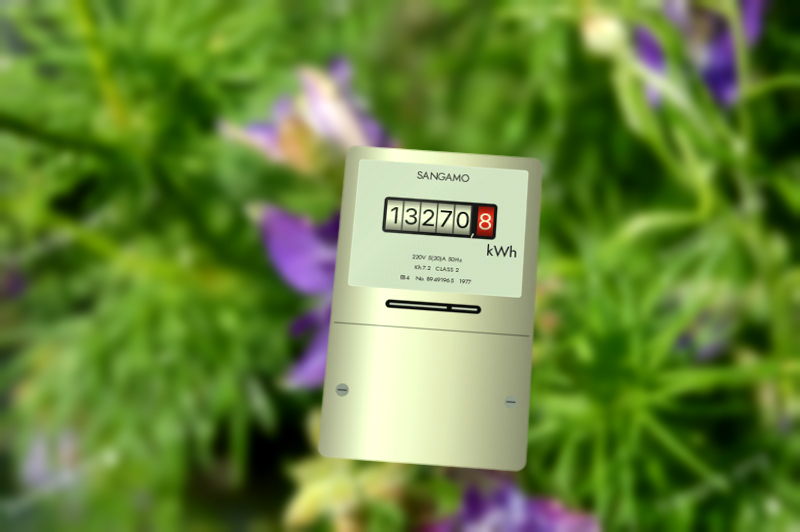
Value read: 13270.8kWh
